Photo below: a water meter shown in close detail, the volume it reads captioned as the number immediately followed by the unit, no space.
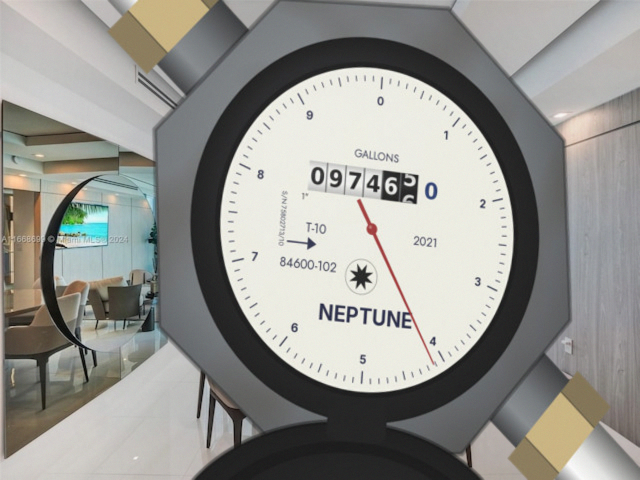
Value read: 974654.1gal
